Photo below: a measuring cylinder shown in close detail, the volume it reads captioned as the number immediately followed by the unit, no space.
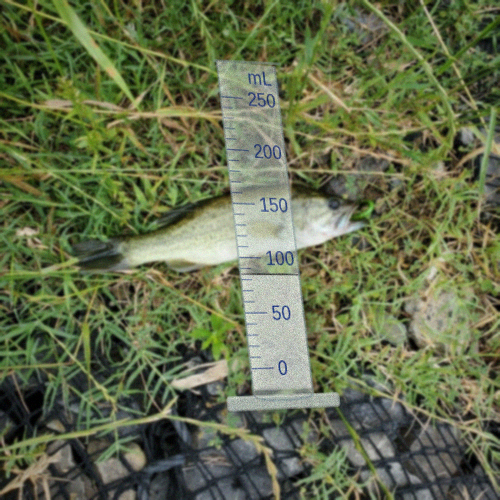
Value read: 85mL
